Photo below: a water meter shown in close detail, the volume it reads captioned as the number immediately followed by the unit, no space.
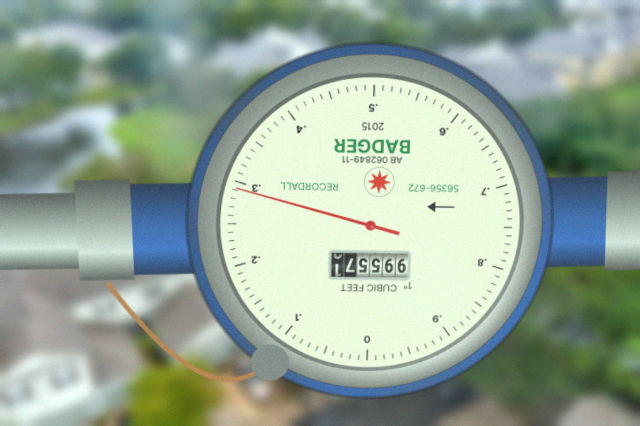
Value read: 995571.29ft³
